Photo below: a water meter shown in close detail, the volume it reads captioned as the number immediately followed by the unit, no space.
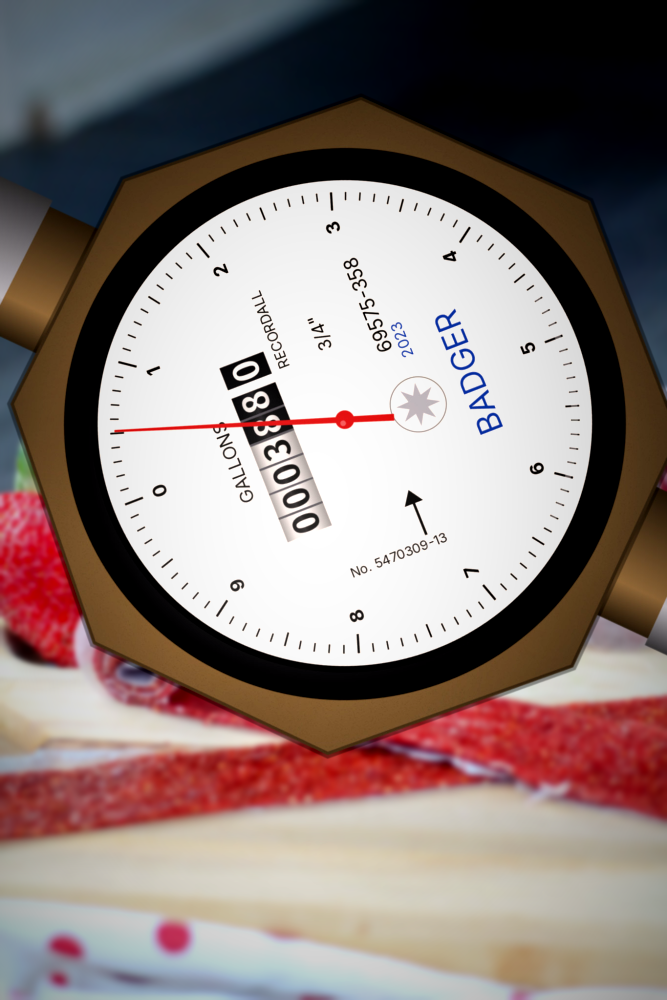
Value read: 3880.5gal
